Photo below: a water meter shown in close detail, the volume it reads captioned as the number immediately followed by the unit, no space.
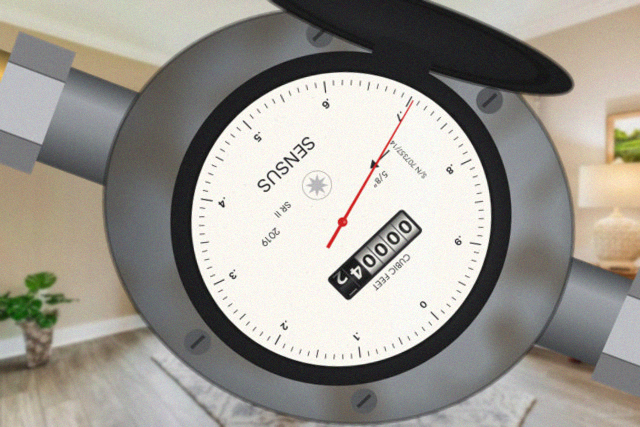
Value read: 41.70ft³
